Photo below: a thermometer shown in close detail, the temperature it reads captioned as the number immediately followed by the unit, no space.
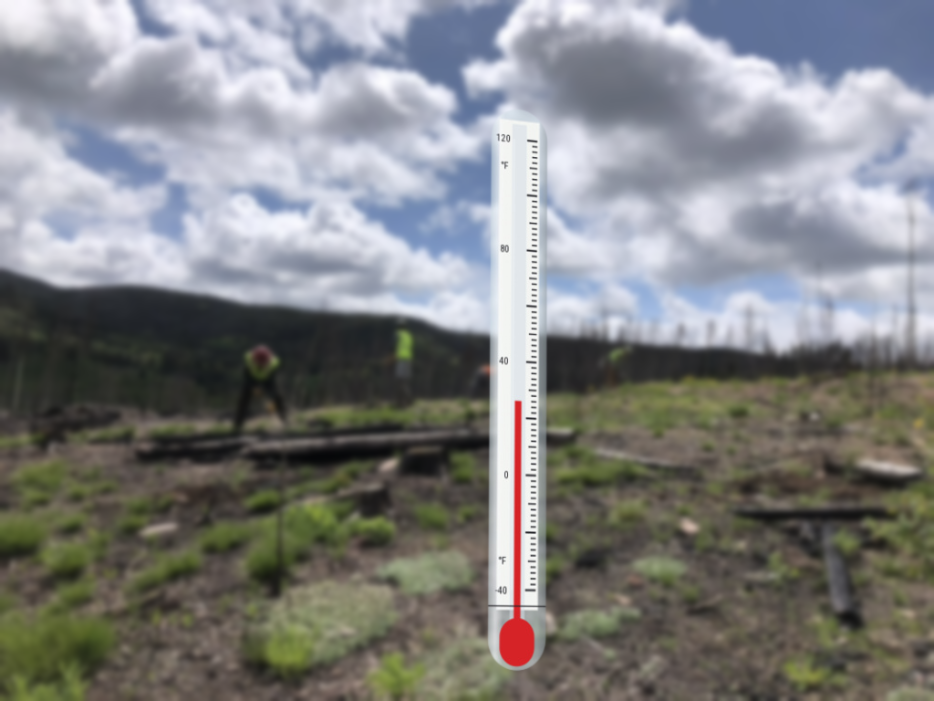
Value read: 26°F
